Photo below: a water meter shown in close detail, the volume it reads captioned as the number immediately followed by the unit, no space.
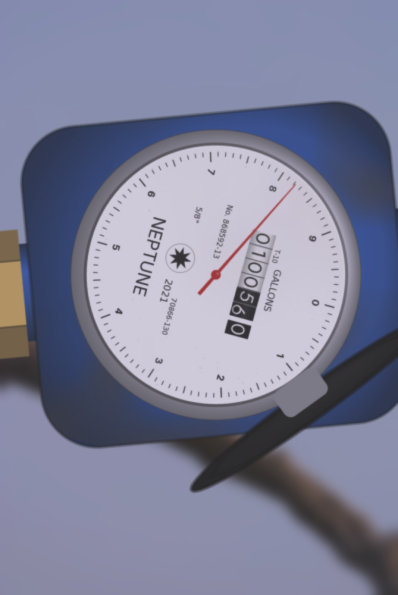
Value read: 100558.2gal
